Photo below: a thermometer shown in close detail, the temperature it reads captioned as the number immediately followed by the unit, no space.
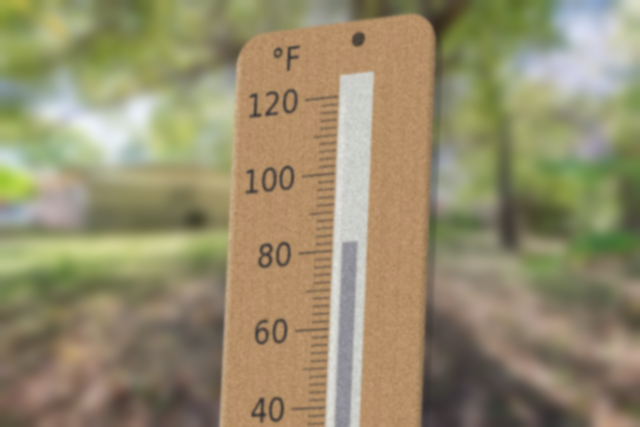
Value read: 82°F
